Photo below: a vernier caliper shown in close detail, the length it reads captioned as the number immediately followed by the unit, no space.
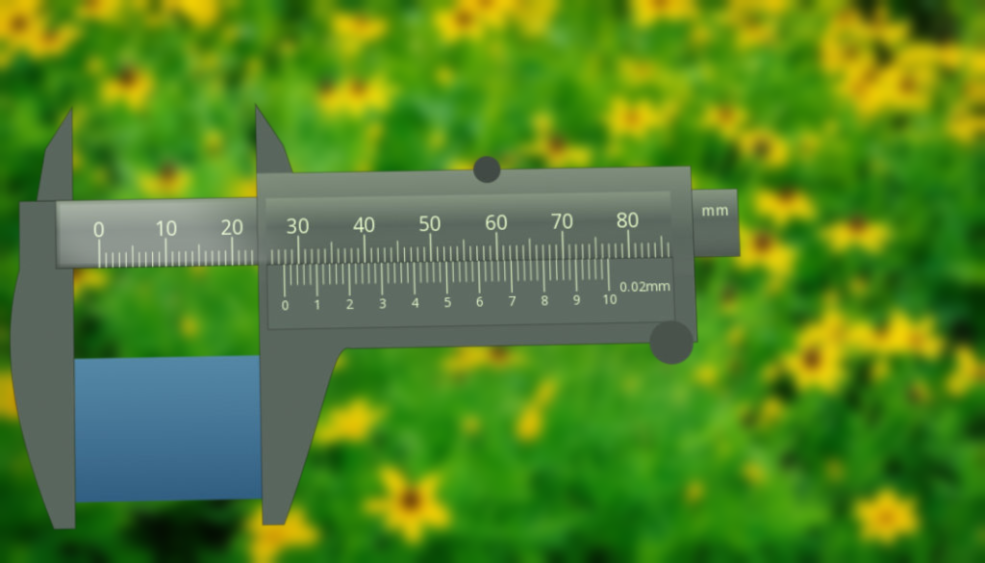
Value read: 27.8mm
